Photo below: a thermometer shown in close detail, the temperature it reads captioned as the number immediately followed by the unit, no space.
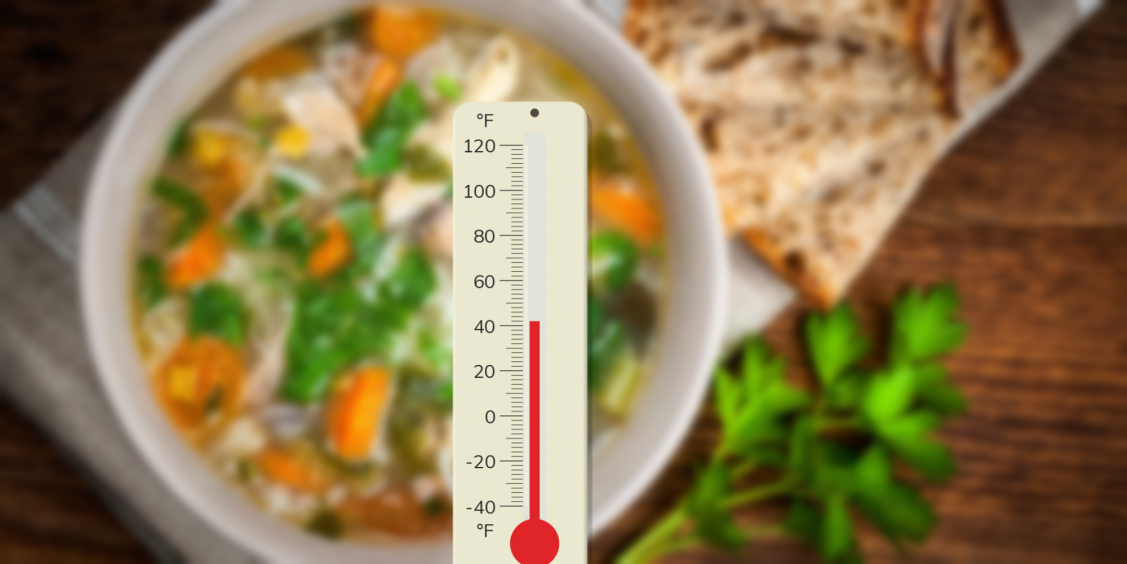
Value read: 42°F
